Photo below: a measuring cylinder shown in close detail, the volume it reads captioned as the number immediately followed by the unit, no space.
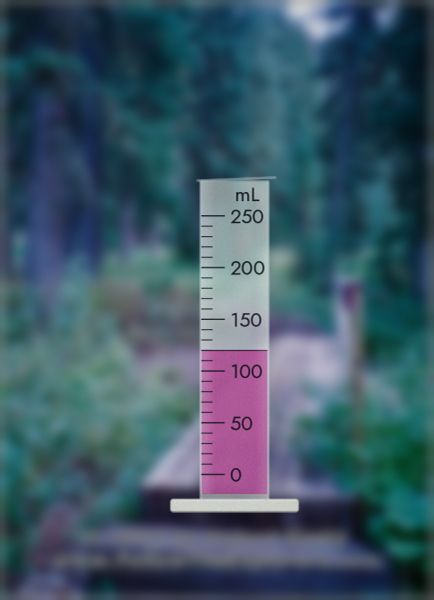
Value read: 120mL
